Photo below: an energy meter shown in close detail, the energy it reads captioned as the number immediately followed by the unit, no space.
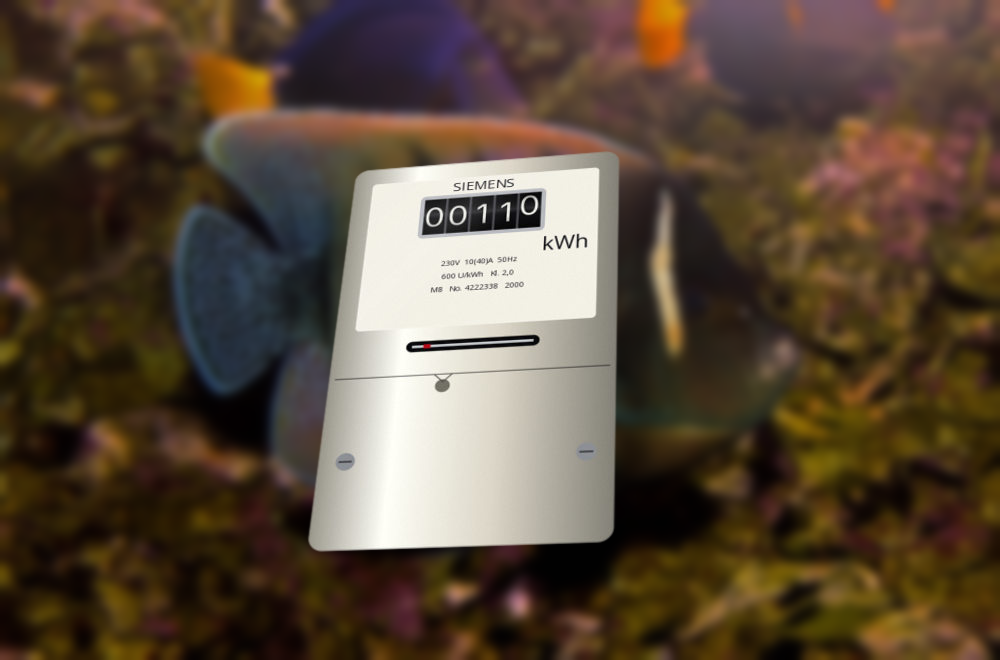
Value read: 110kWh
